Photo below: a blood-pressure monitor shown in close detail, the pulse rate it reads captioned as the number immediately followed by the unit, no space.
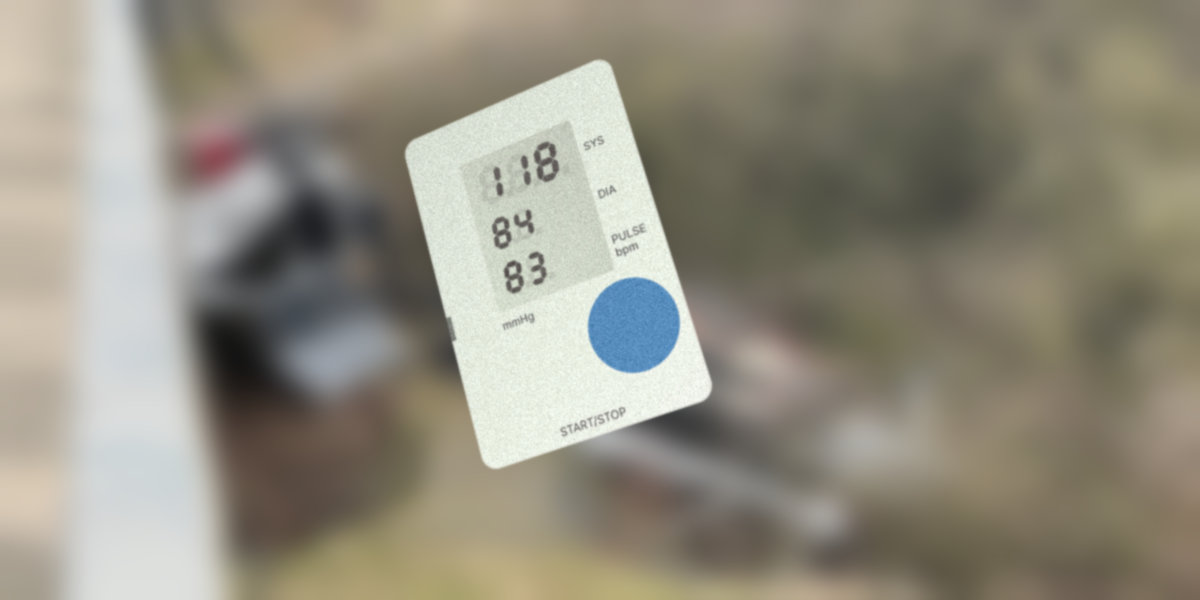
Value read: 83bpm
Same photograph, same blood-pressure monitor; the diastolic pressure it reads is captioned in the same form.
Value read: 84mmHg
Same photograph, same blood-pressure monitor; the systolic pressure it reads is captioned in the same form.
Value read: 118mmHg
